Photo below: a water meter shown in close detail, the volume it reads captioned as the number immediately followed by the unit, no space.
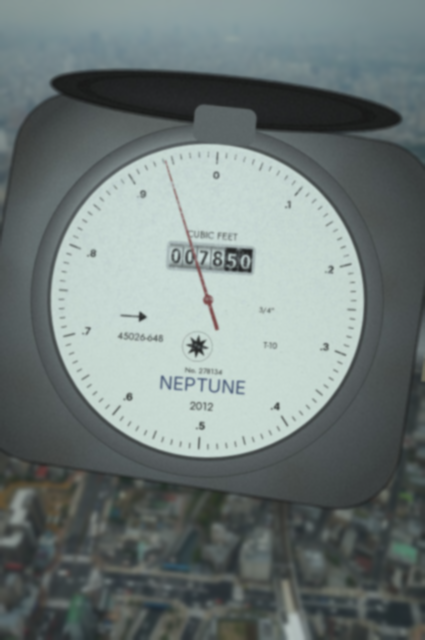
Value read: 7849.94ft³
